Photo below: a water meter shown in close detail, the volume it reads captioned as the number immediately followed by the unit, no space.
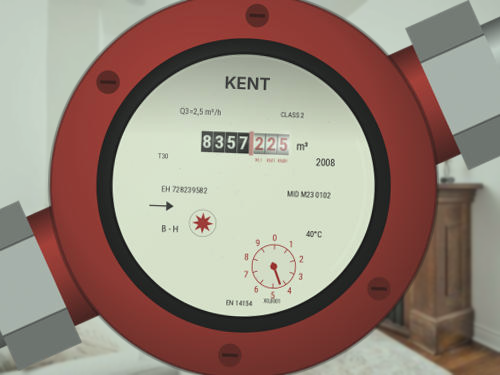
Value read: 8357.2254m³
